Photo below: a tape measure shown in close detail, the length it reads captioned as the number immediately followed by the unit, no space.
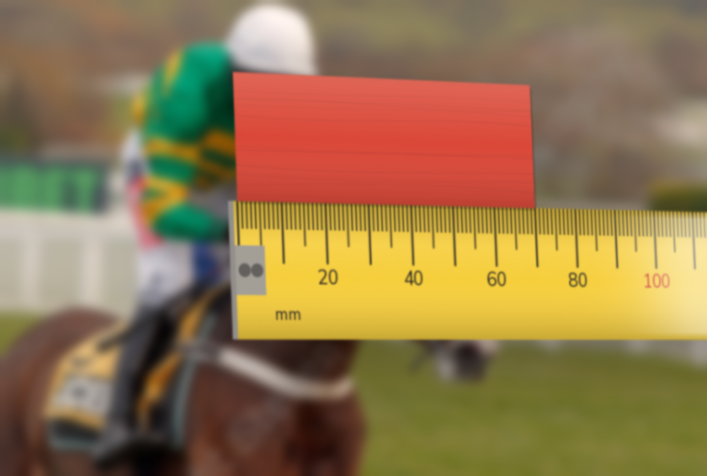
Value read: 70mm
